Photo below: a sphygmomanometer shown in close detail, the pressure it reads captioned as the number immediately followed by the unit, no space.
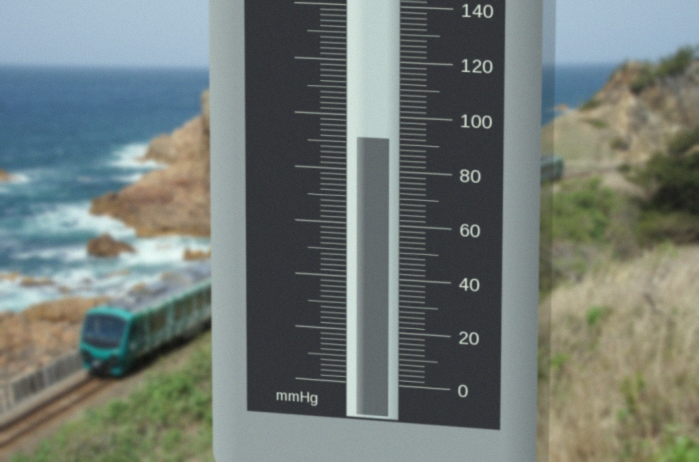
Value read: 92mmHg
